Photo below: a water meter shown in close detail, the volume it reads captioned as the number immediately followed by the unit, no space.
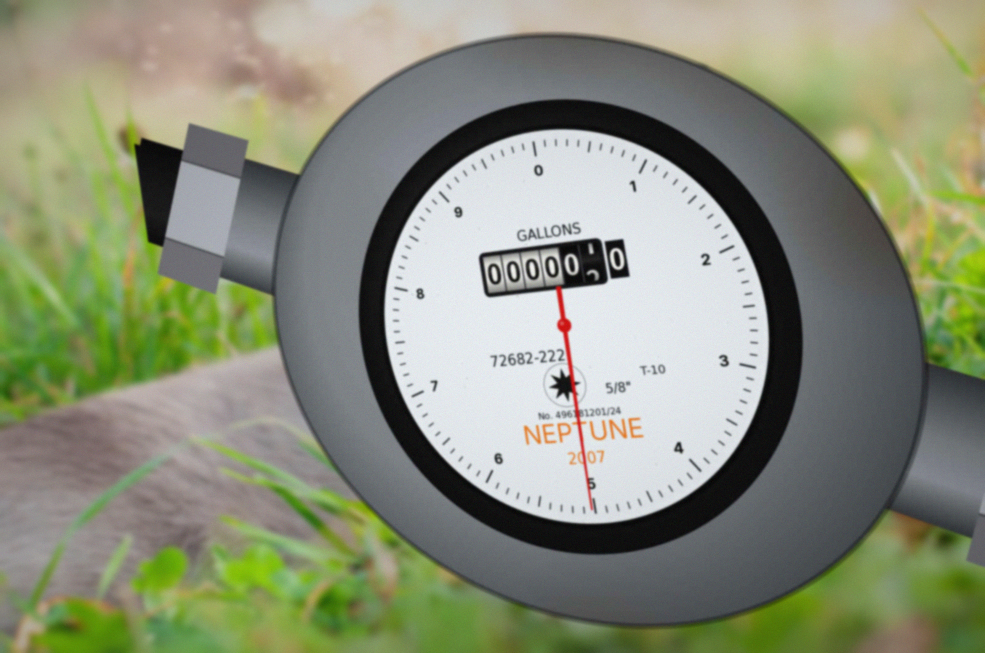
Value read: 15.0gal
